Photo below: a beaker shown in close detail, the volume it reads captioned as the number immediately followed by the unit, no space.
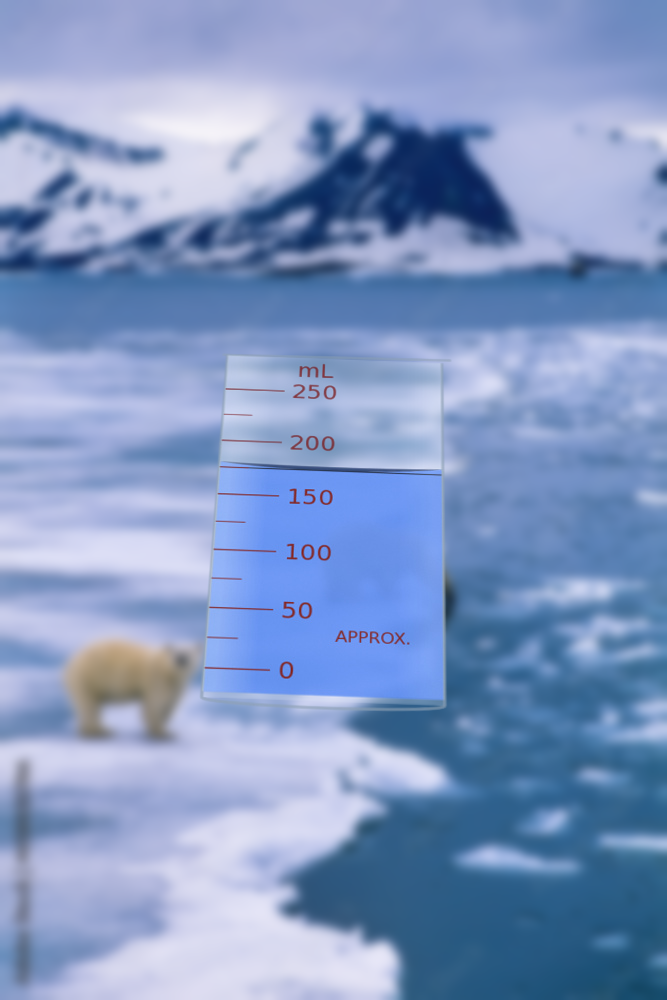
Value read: 175mL
